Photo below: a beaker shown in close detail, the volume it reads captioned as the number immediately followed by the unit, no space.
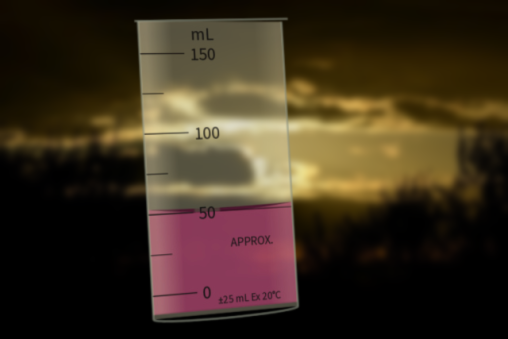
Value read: 50mL
